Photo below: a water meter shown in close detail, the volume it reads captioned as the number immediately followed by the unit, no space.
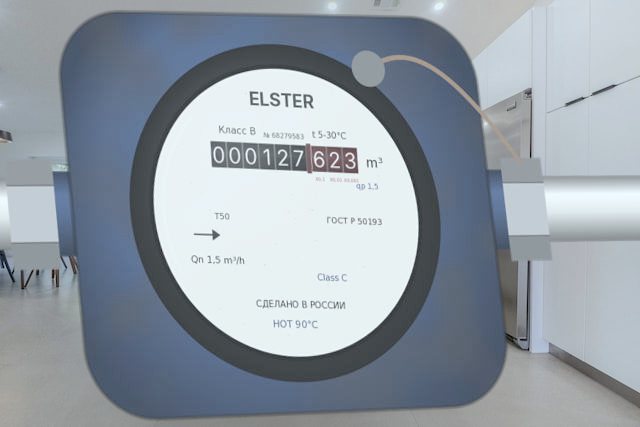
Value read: 127.623m³
